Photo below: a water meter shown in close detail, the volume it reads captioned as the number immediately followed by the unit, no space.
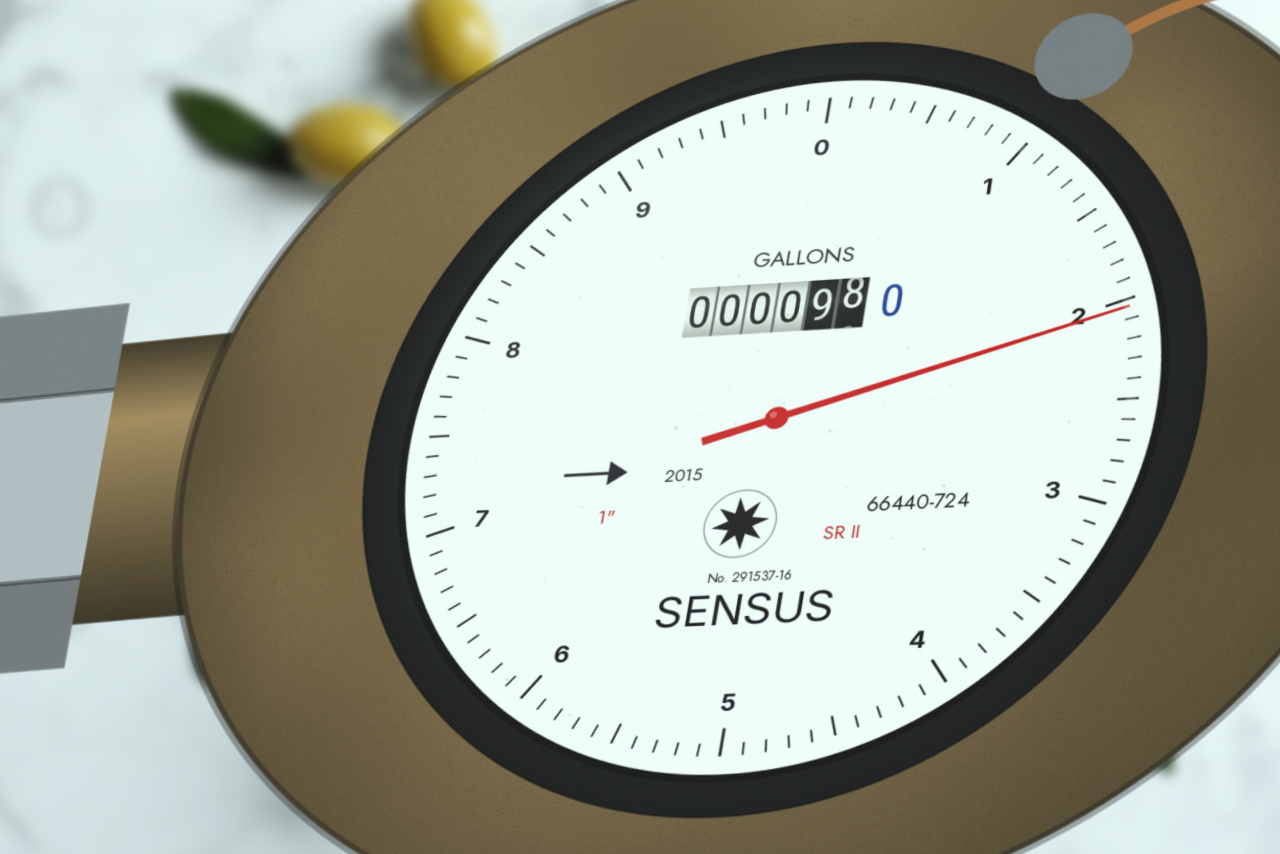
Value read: 982.0gal
